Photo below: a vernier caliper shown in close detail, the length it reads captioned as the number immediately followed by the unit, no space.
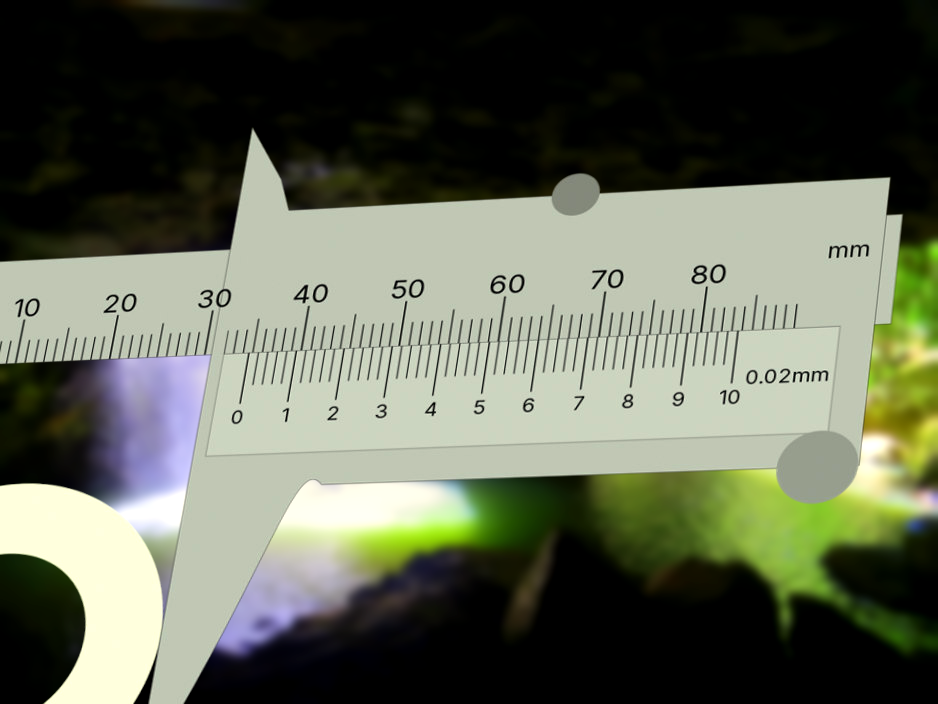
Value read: 34.6mm
